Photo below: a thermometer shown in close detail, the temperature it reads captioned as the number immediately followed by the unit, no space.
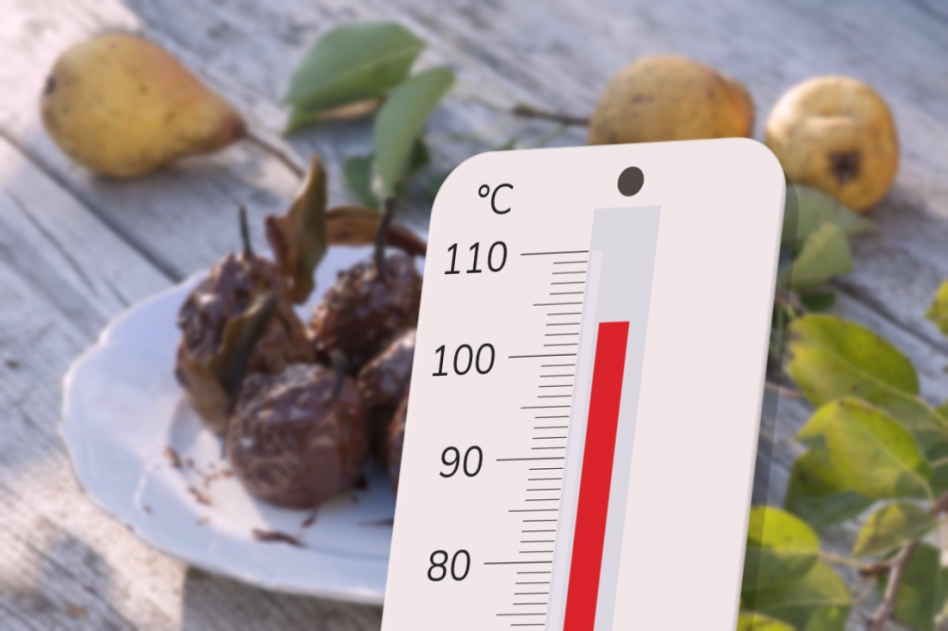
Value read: 103°C
